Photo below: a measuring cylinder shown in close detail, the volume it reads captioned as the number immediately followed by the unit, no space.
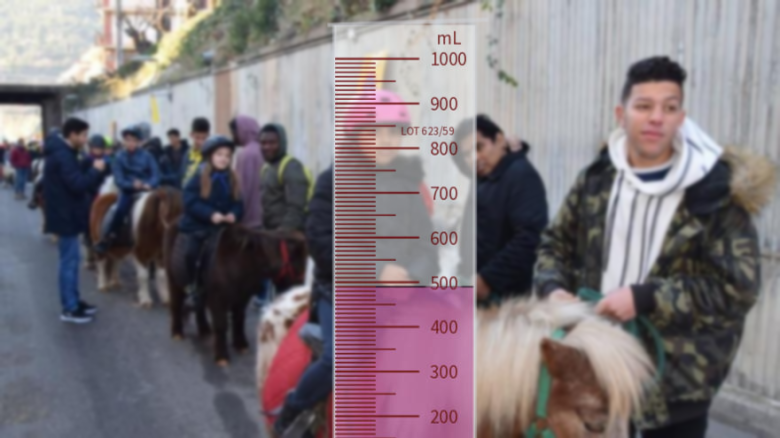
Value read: 490mL
